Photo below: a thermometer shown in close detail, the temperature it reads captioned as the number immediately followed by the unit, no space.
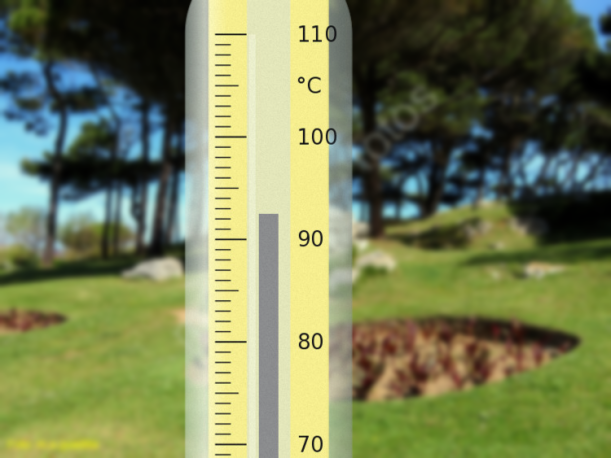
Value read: 92.5°C
